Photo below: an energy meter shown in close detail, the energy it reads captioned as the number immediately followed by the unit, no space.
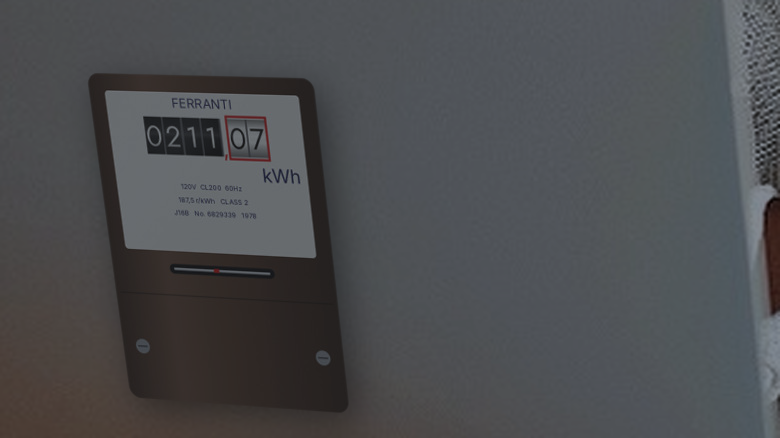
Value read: 211.07kWh
